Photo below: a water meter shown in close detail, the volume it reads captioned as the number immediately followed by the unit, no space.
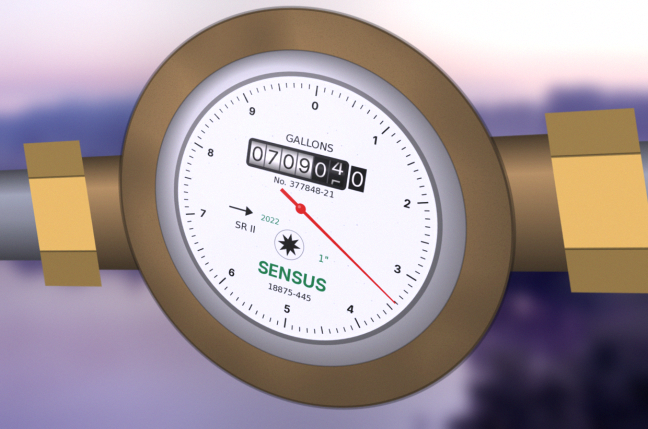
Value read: 709043.4gal
